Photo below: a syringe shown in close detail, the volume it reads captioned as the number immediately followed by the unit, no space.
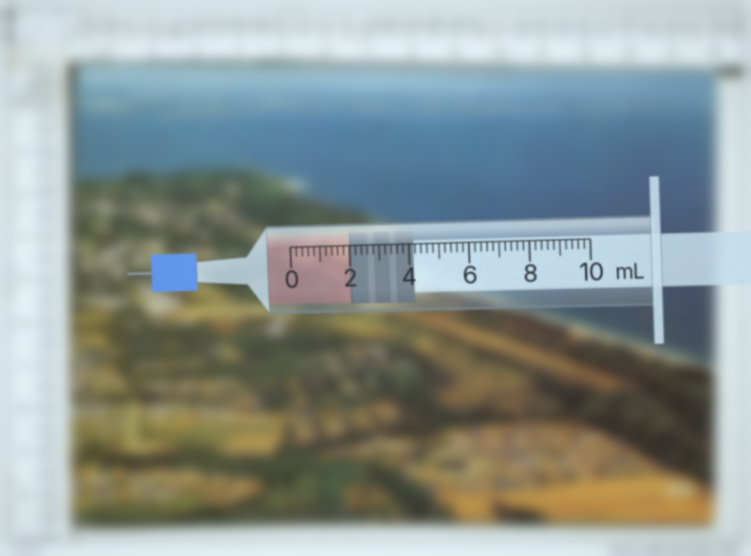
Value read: 2mL
